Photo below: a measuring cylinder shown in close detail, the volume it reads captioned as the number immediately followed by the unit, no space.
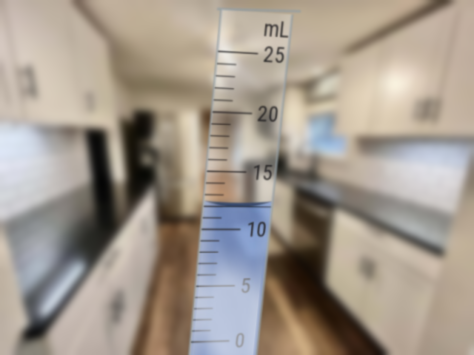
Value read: 12mL
